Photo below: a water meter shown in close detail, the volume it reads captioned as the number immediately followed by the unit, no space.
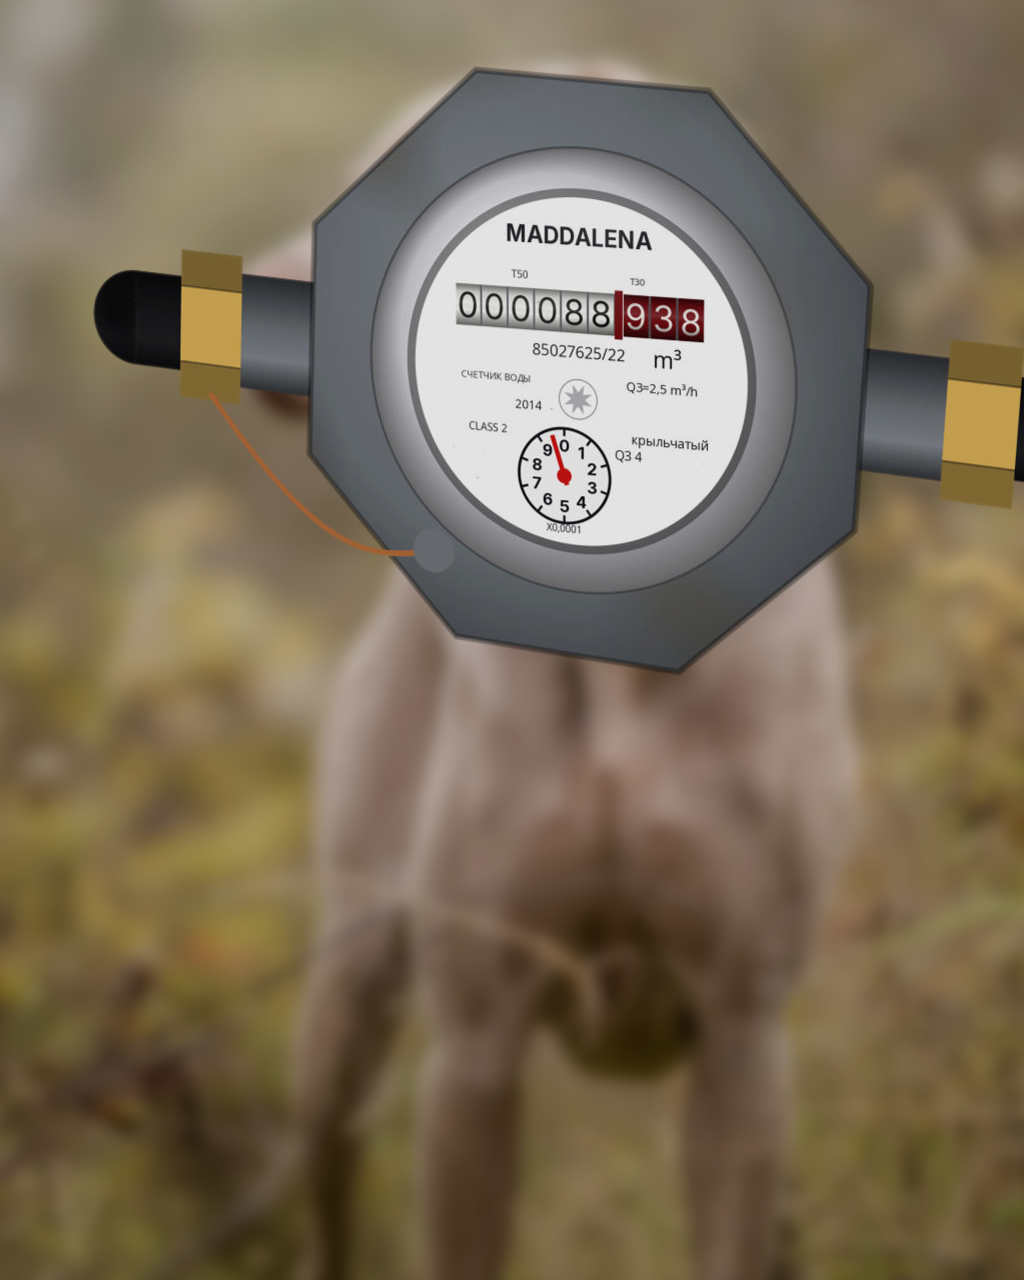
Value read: 88.9379m³
